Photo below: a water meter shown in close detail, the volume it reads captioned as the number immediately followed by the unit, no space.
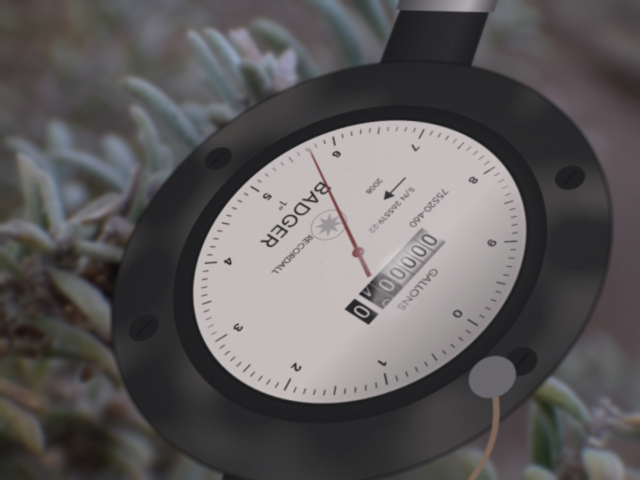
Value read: 35.7gal
